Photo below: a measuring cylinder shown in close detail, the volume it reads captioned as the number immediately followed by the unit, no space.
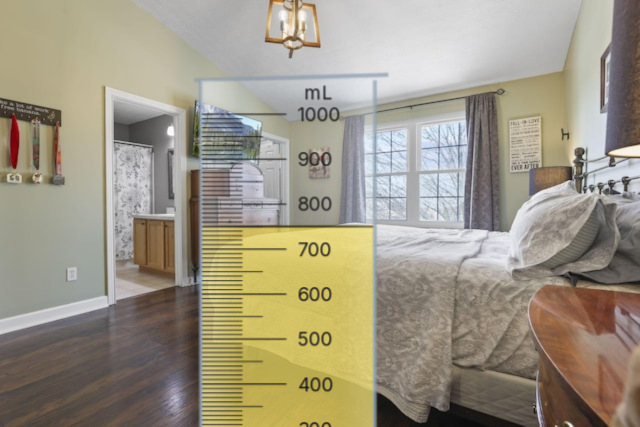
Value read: 750mL
